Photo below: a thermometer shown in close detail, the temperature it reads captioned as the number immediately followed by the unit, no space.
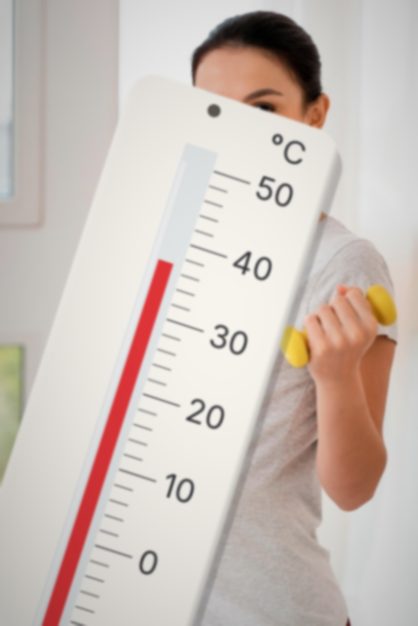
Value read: 37°C
